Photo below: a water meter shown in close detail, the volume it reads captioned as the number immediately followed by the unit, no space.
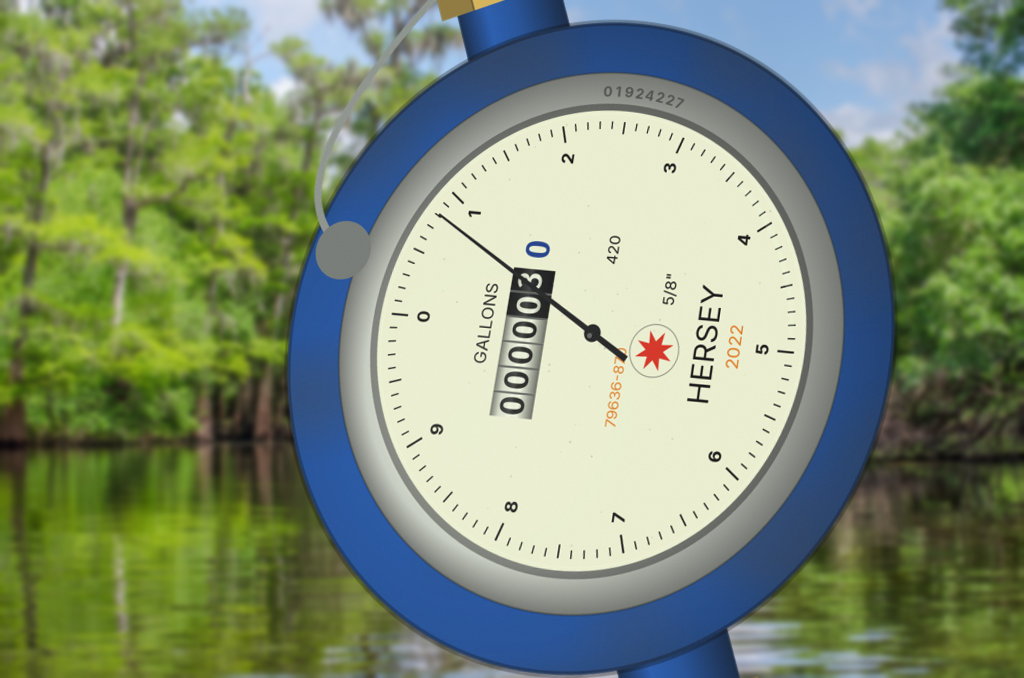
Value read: 30.8gal
